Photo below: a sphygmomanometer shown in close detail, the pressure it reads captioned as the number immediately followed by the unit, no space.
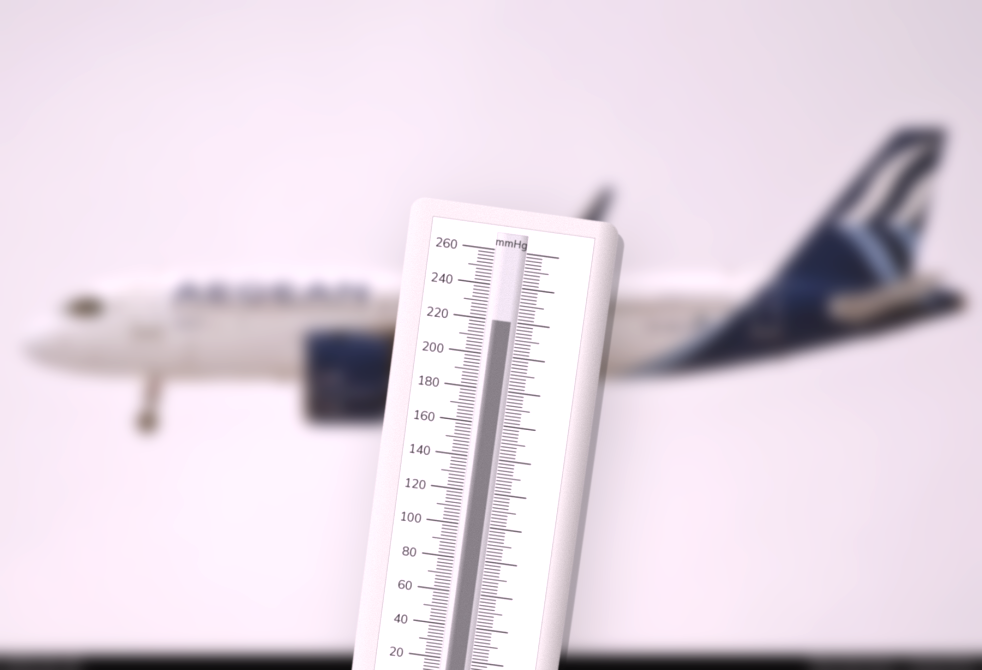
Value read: 220mmHg
